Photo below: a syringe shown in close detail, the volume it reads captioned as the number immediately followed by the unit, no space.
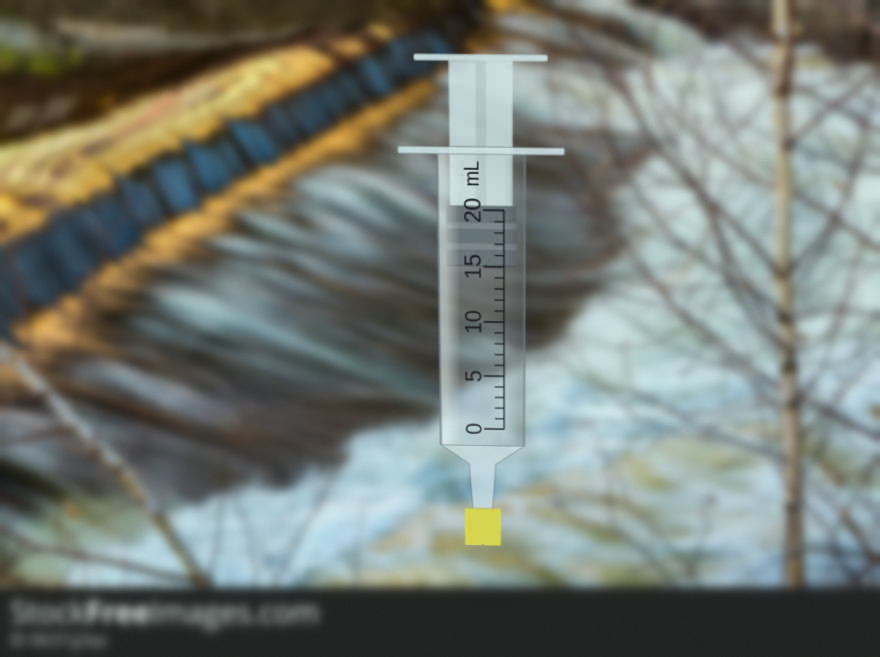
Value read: 15mL
